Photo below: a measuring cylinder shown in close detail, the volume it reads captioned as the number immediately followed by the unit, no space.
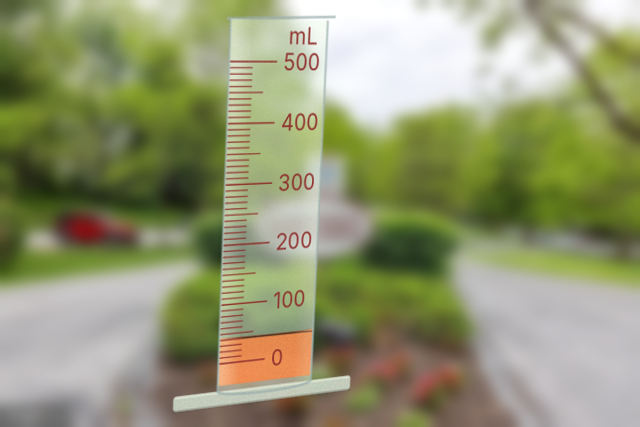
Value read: 40mL
